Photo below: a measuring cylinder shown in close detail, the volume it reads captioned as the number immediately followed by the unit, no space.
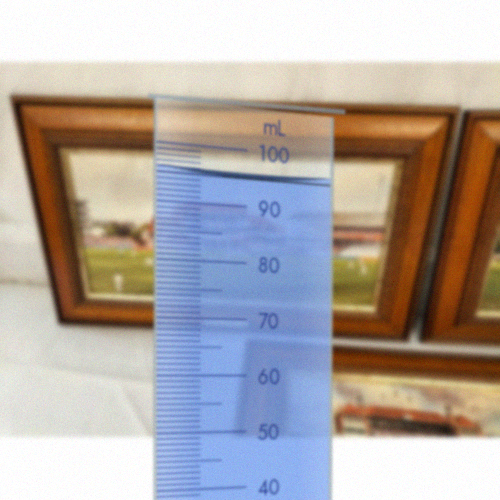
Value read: 95mL
